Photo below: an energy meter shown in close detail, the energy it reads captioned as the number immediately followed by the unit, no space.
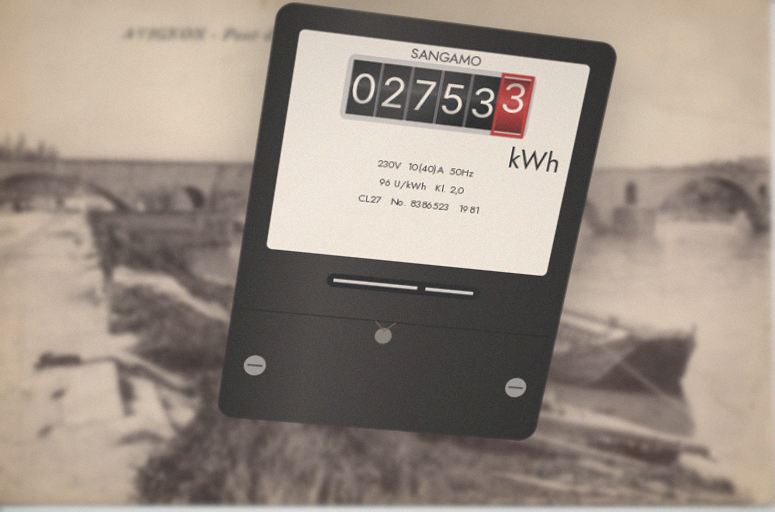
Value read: 2753.3kWh
